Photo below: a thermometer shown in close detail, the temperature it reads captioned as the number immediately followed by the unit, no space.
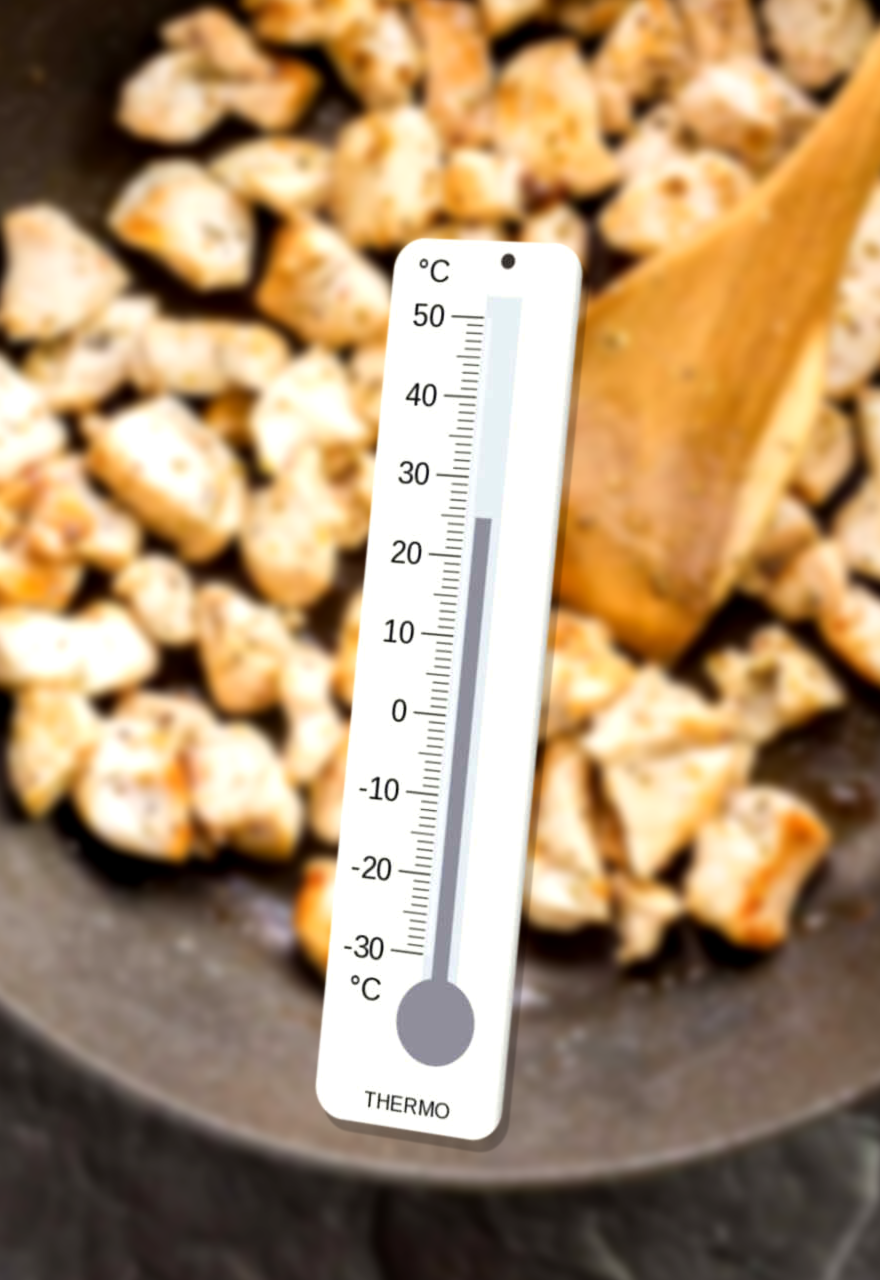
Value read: 25°C
